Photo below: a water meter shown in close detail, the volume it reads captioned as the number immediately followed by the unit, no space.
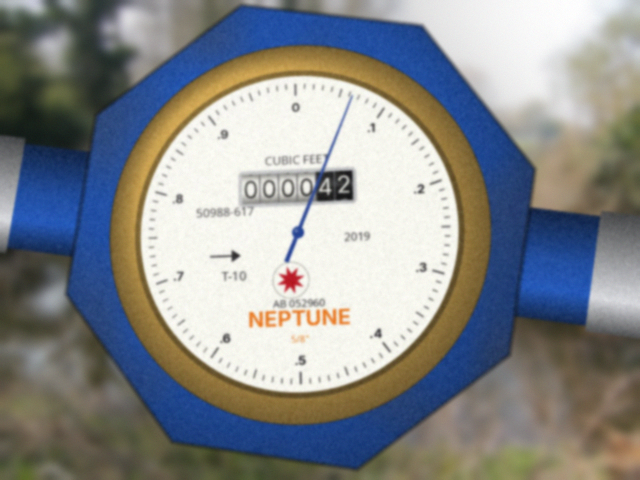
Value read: 42.06ft³
